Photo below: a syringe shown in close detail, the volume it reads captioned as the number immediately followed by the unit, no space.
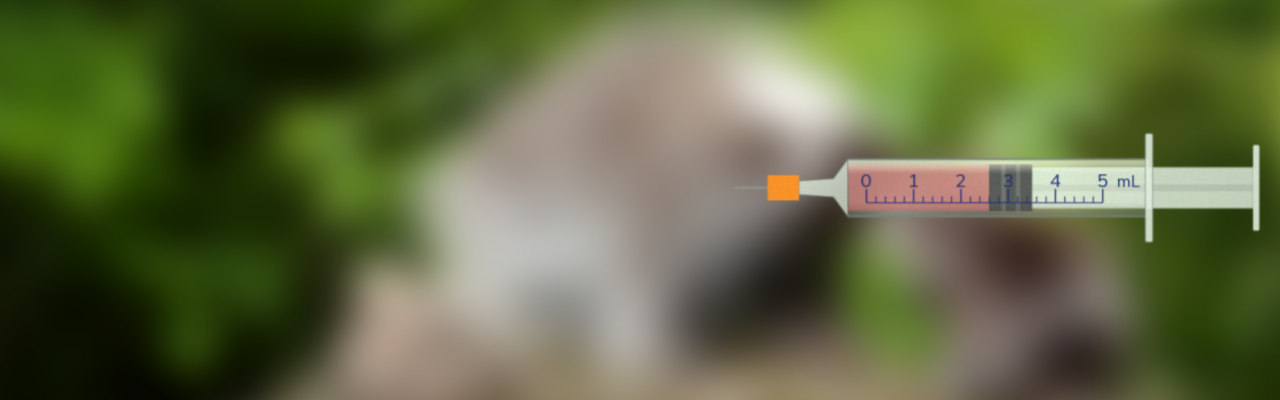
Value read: 2.6mL
